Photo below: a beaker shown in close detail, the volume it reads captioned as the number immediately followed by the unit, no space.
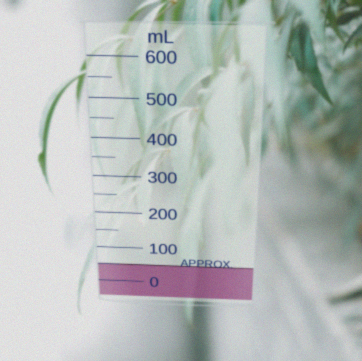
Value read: 50mL
